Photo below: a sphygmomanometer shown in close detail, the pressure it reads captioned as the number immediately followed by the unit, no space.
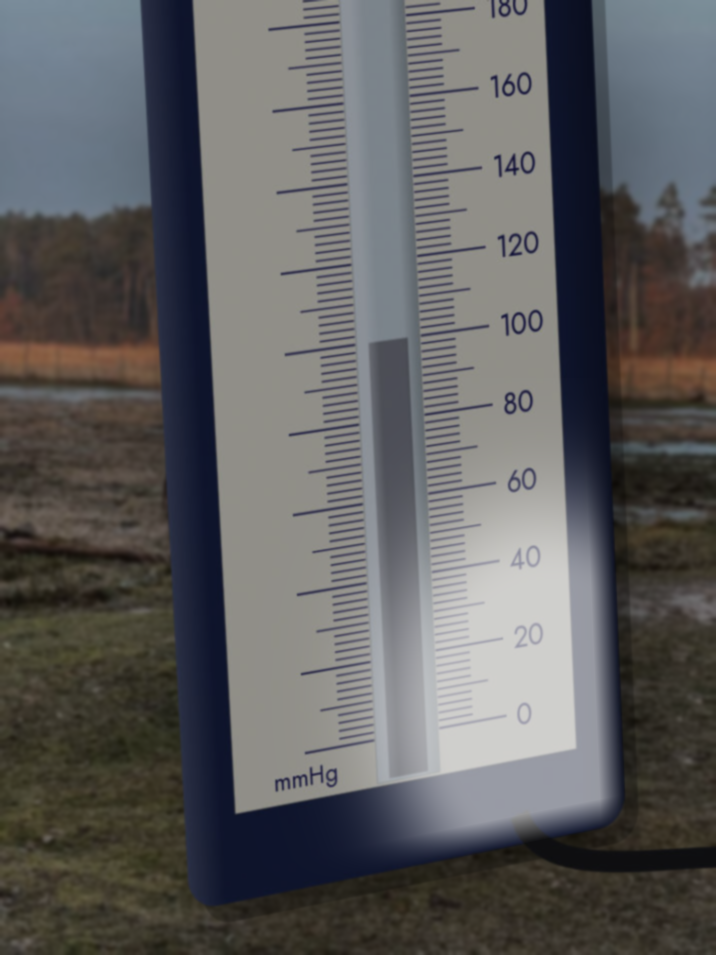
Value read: 100mmHg
